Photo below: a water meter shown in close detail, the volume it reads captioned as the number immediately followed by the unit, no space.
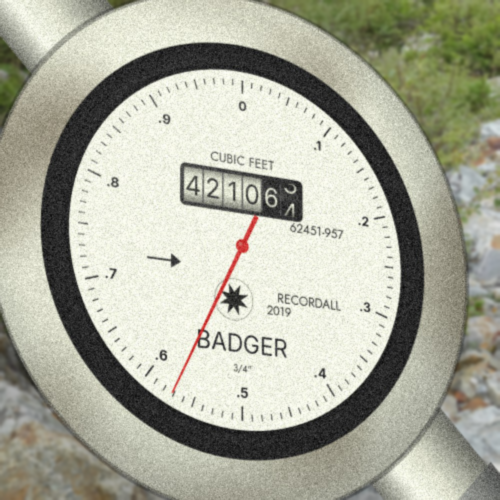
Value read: 421063.57ft³
